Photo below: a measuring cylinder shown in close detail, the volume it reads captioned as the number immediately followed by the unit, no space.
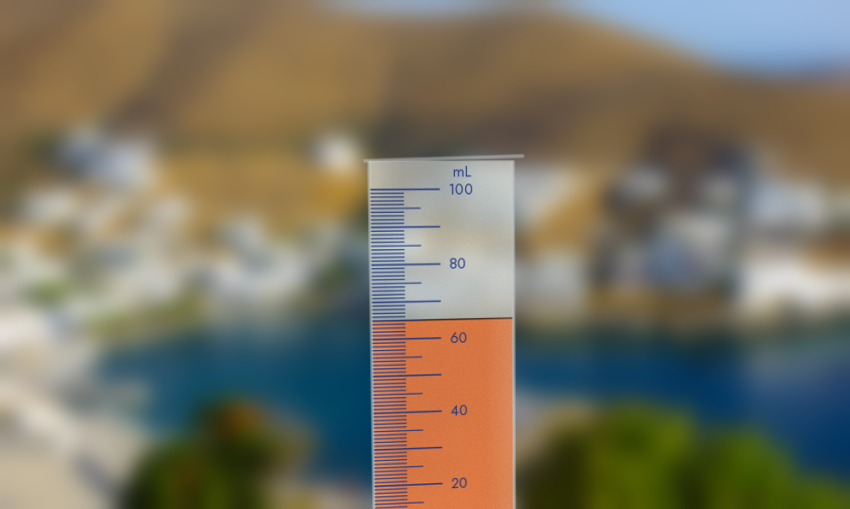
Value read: 65mL
